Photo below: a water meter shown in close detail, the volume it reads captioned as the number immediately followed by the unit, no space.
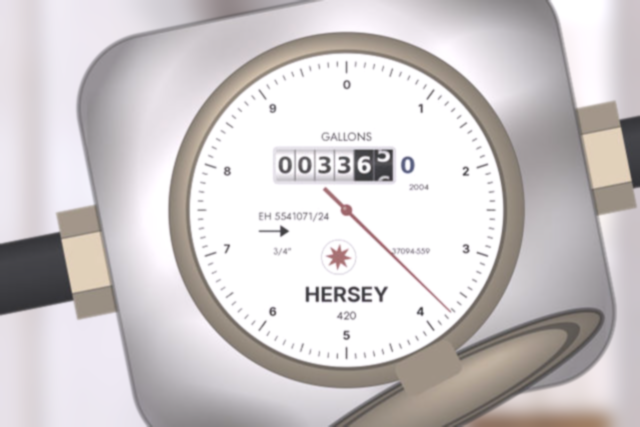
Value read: 33653.7gal
